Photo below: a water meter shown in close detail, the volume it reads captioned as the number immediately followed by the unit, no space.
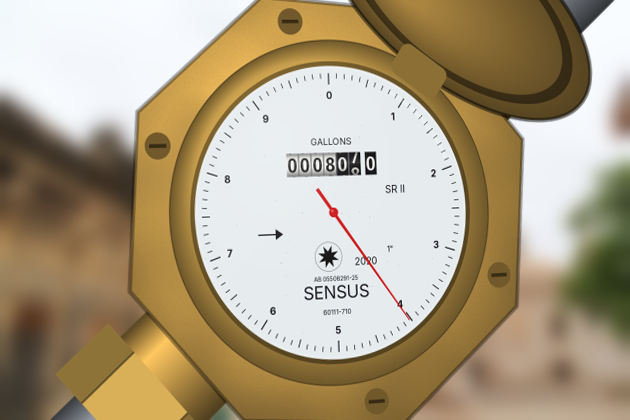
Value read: 8074.0gal
